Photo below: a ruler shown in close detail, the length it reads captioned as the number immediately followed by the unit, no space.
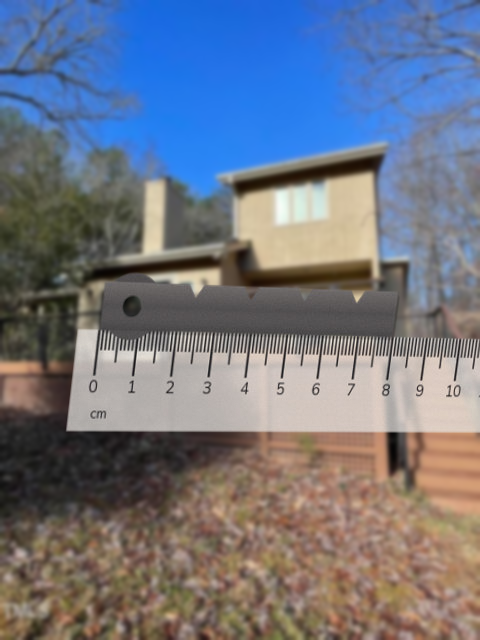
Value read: 8cm
